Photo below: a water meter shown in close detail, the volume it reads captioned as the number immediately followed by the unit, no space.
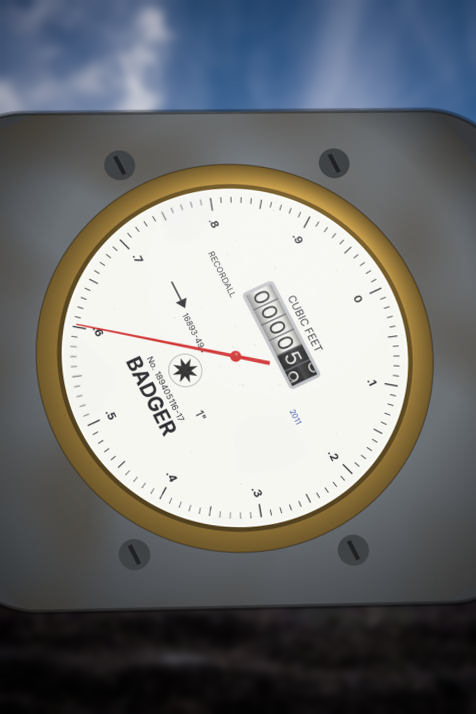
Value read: 58.60ft³
